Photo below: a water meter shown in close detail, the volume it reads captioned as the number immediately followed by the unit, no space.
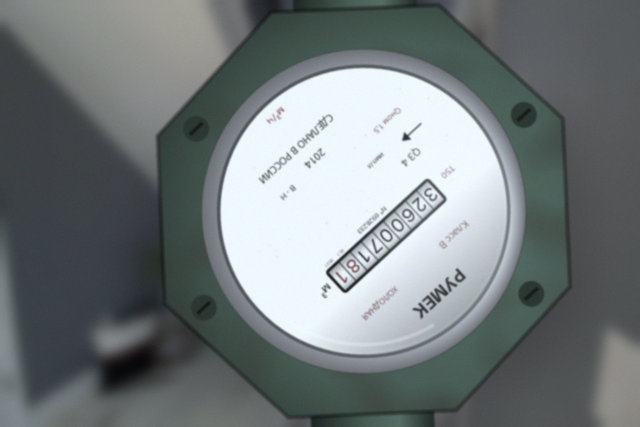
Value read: 3260071.81m³
